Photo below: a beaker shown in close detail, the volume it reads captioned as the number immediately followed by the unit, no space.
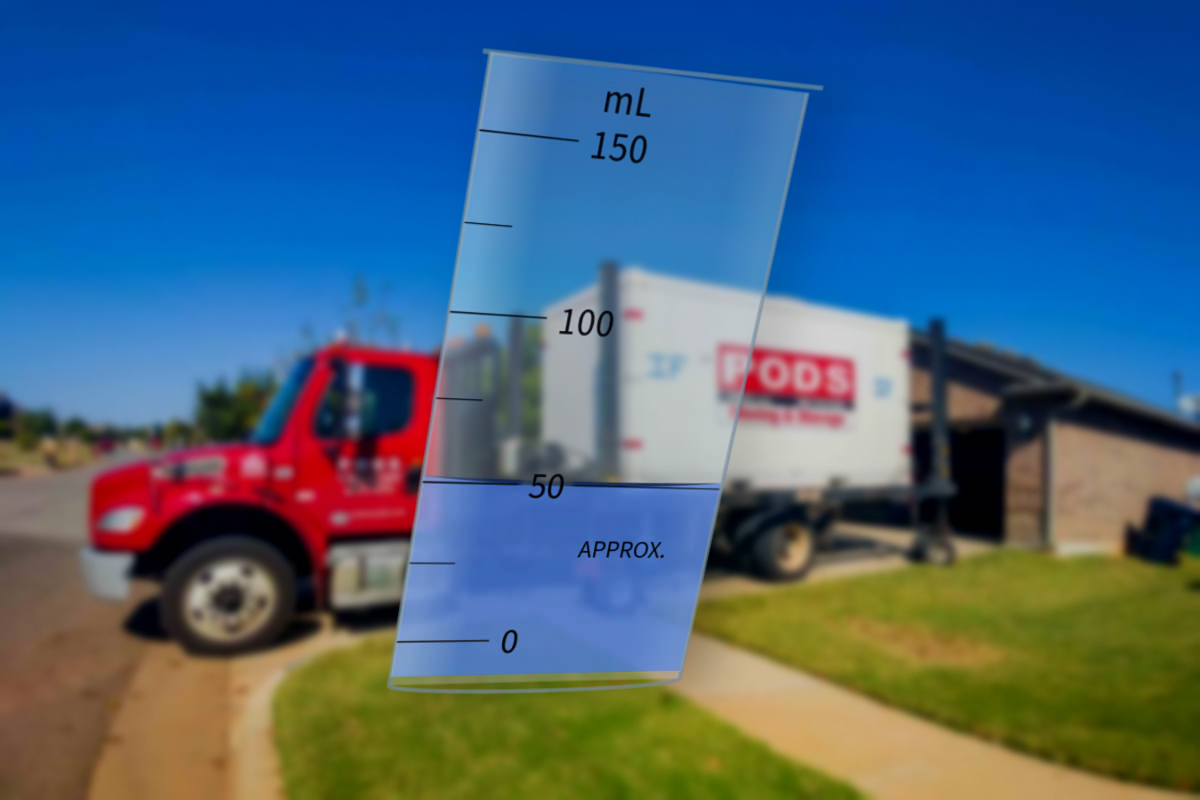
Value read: 50mL
